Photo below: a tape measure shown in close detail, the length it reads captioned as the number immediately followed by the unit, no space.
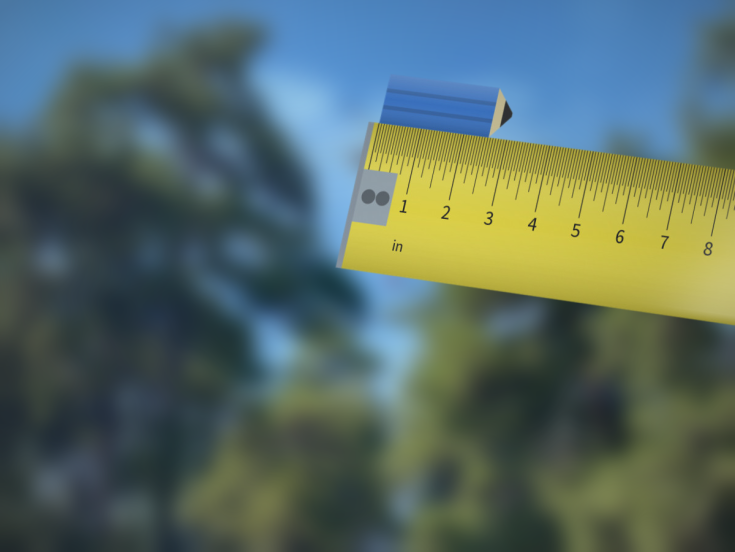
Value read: 3in
